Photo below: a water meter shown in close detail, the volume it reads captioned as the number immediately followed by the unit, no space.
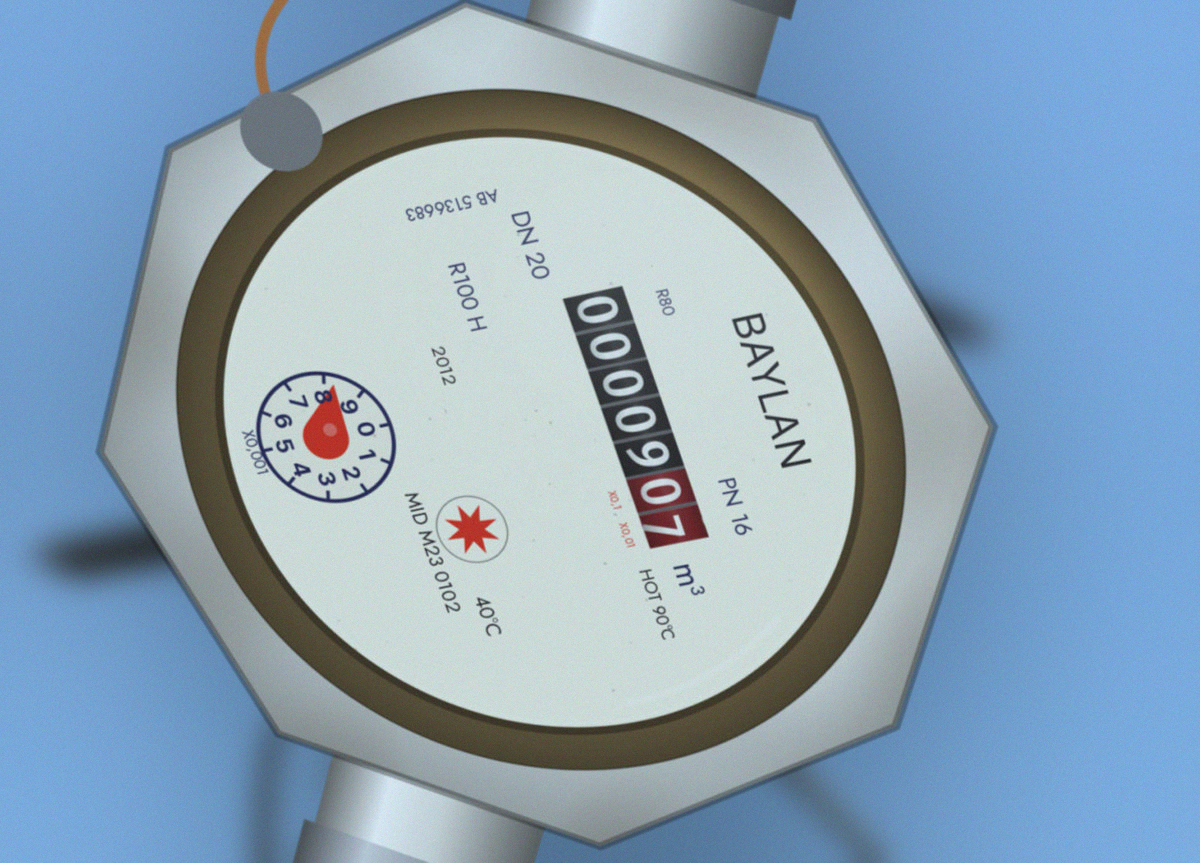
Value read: 9.068m³
